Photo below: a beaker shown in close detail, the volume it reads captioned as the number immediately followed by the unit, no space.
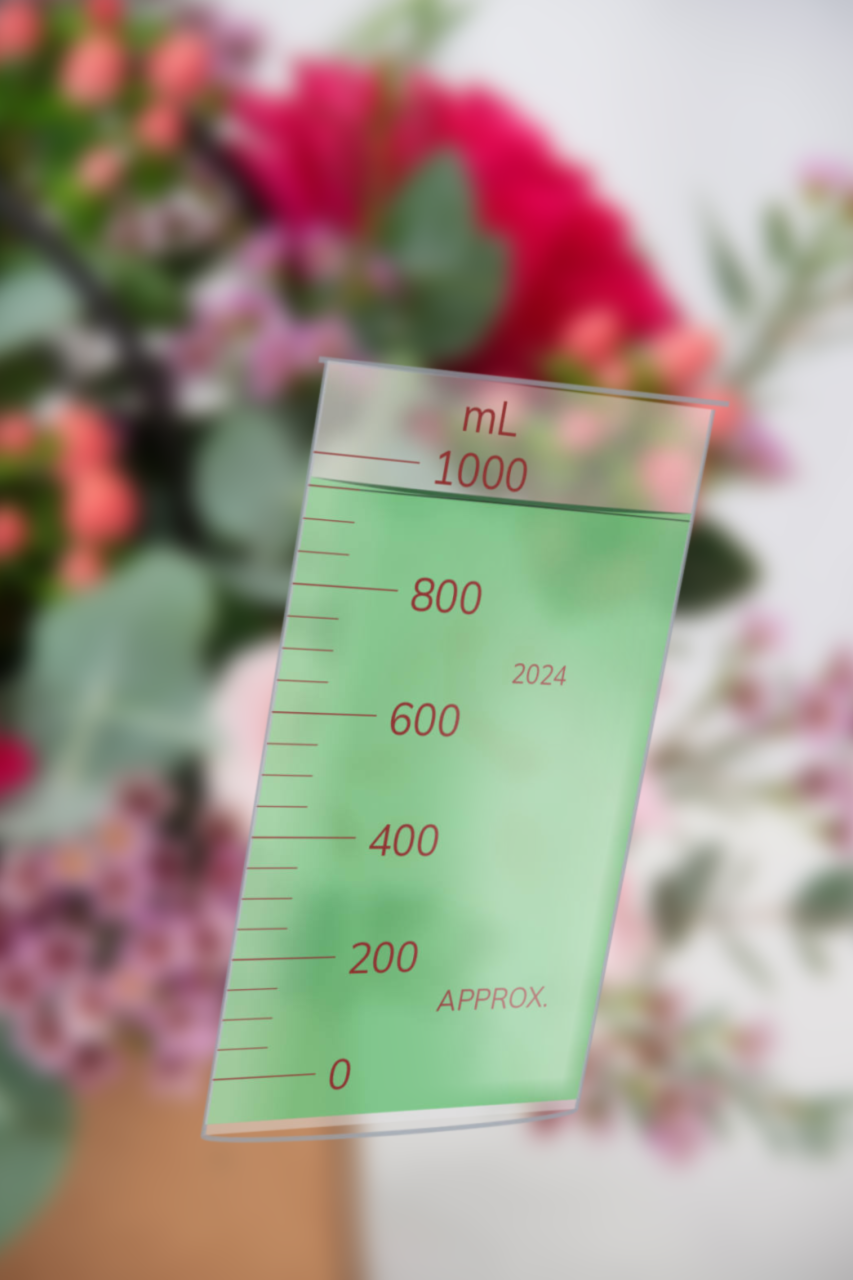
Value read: 950mL
